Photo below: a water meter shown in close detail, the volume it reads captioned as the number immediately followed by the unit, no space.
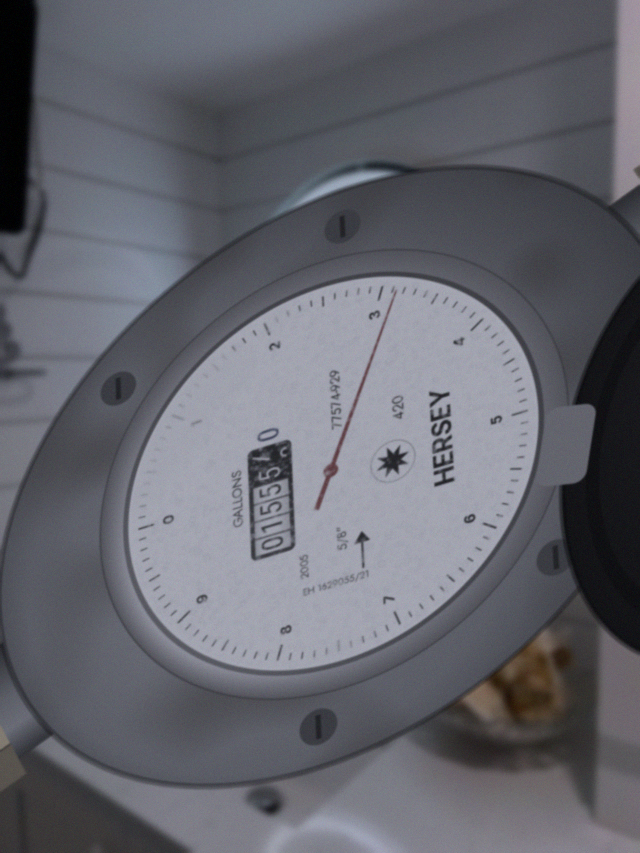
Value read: 155573.1gal
